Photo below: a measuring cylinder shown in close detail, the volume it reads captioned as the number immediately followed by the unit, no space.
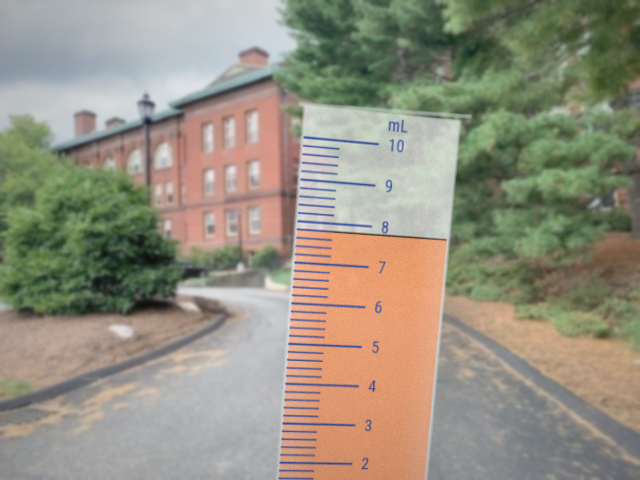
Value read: 7.8mL
